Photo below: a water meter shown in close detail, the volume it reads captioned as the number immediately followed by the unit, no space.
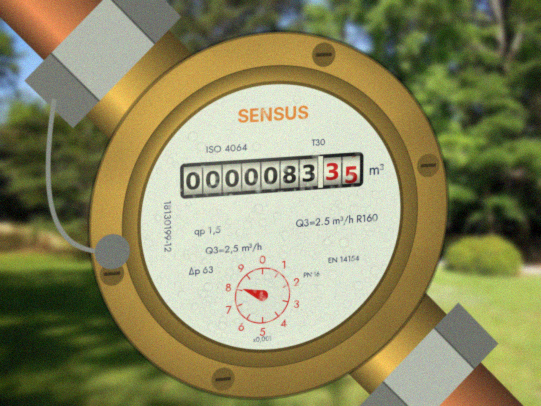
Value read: 83.348m³
